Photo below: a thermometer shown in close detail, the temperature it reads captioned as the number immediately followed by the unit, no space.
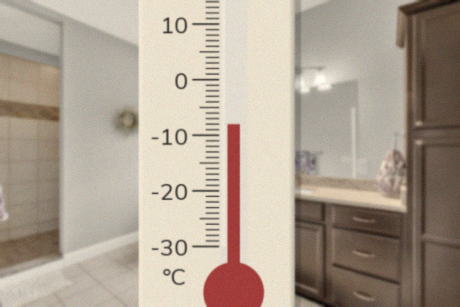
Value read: -8°C
